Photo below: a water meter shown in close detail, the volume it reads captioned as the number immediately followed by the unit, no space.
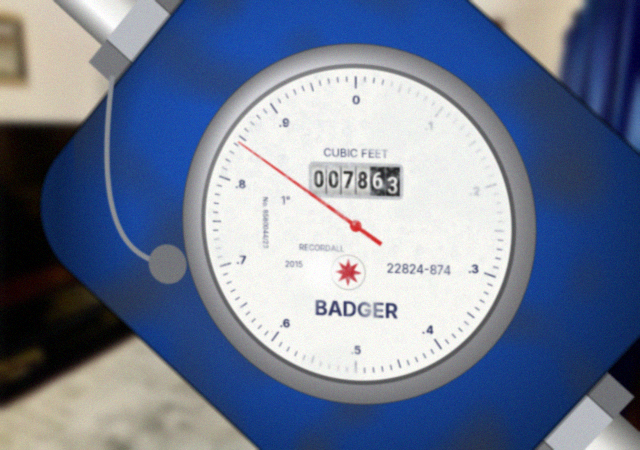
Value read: 7862.84ft³
